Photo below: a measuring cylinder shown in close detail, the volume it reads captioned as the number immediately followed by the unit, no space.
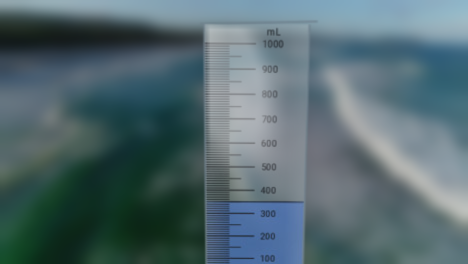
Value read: 350mL
